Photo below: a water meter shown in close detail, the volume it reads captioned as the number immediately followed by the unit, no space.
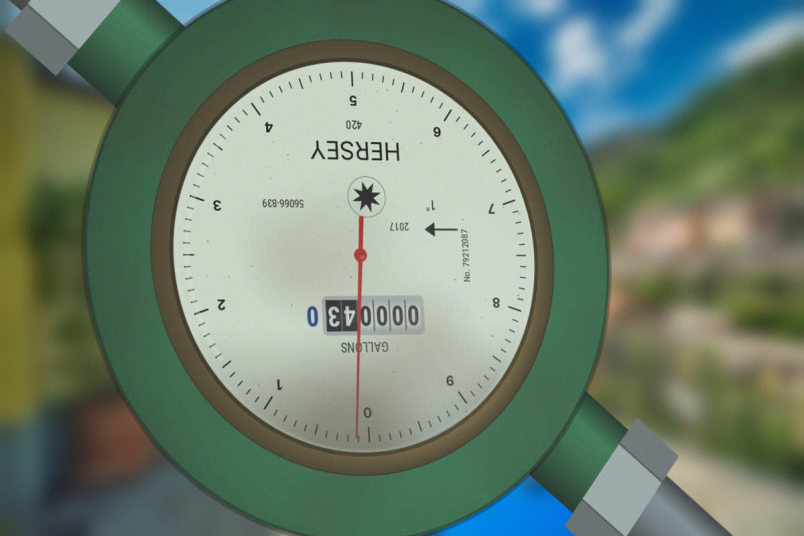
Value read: 430.1gal
